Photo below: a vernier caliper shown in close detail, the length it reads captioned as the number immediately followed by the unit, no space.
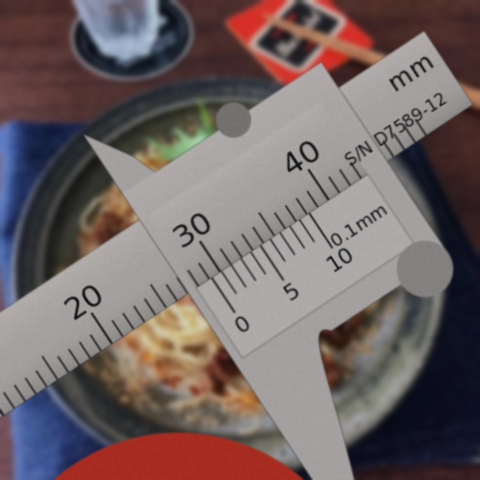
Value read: 29.2mm
